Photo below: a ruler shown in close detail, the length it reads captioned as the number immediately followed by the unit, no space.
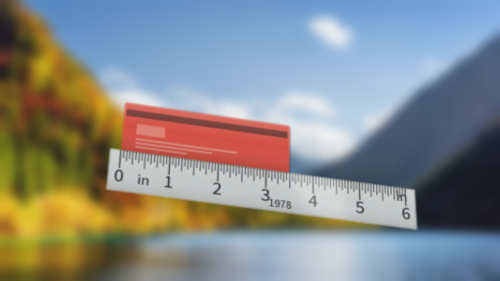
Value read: 3.5in
